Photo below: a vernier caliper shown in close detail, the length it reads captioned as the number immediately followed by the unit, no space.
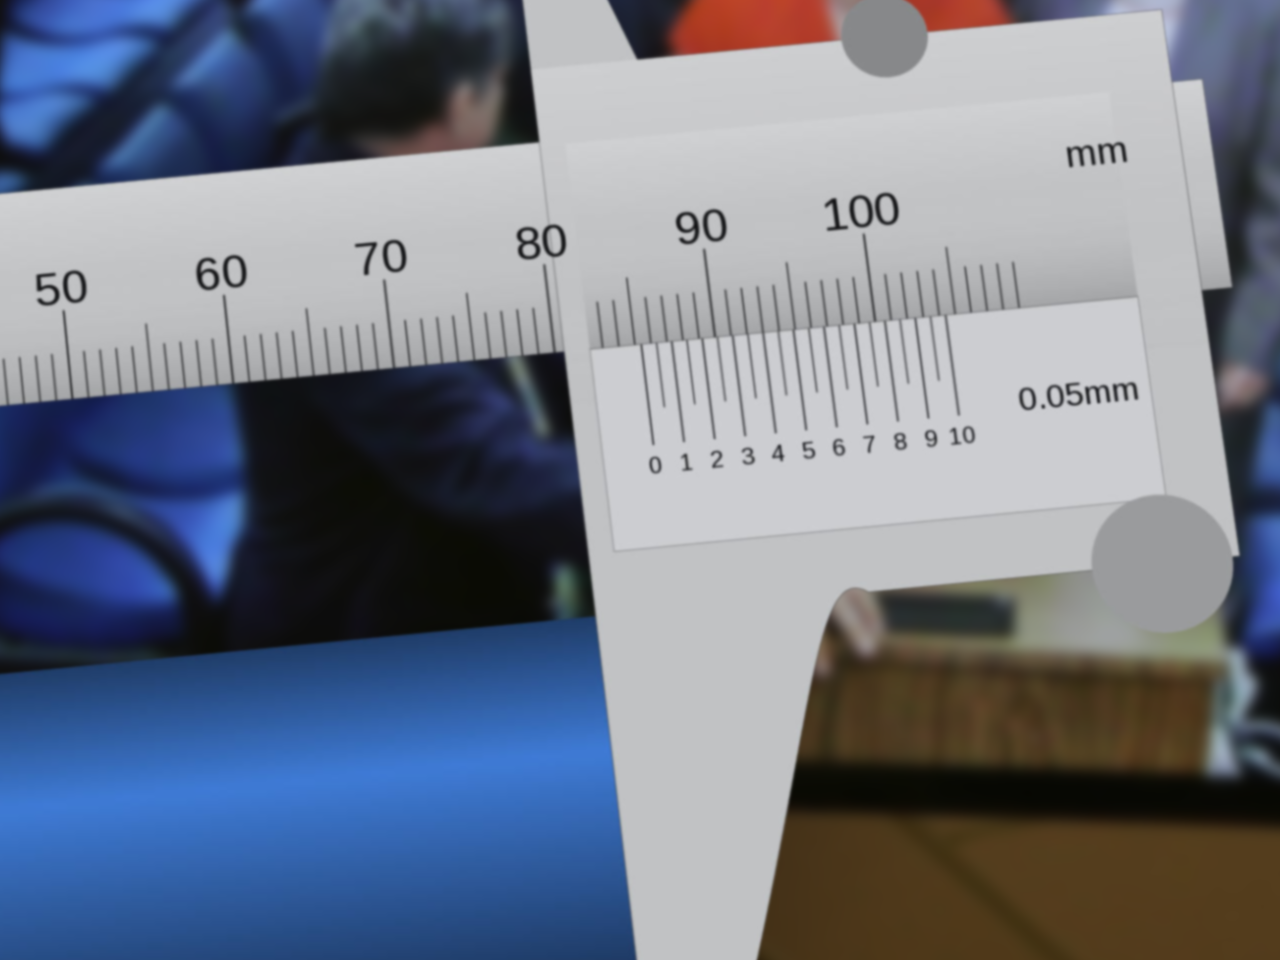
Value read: 85.4mm
